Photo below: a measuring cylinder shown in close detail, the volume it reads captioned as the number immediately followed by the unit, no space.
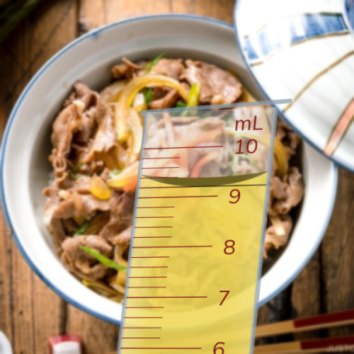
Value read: 9.2mL
